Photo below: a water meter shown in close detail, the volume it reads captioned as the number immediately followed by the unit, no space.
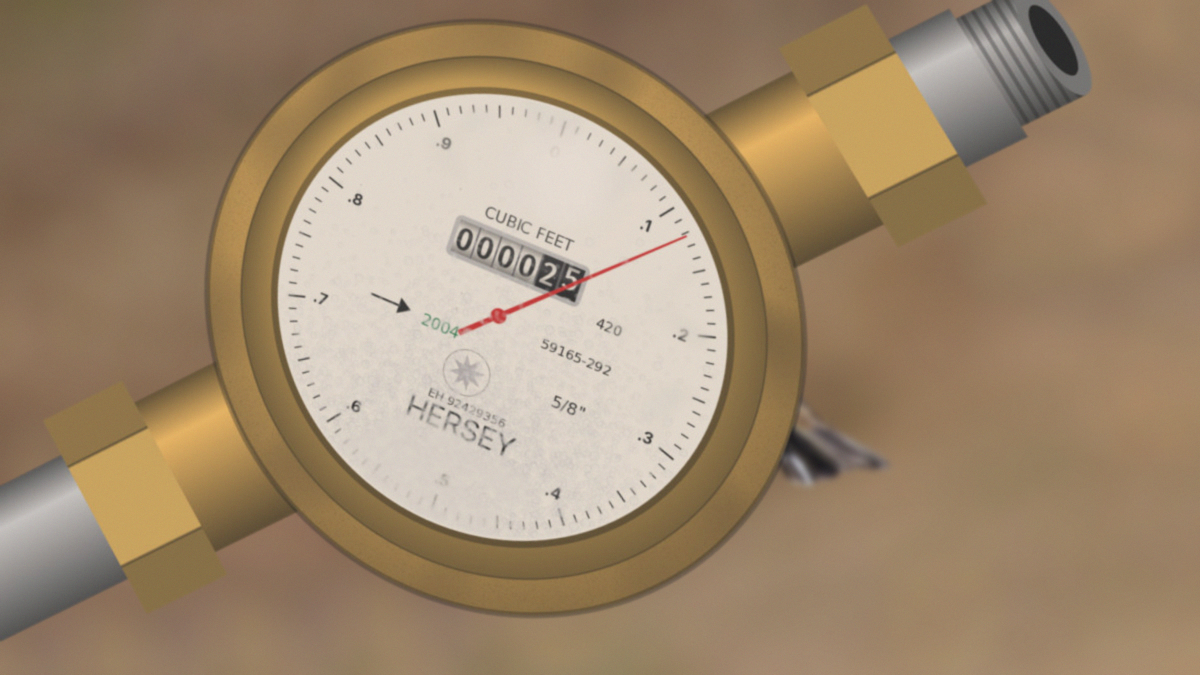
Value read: 25.12ft³
